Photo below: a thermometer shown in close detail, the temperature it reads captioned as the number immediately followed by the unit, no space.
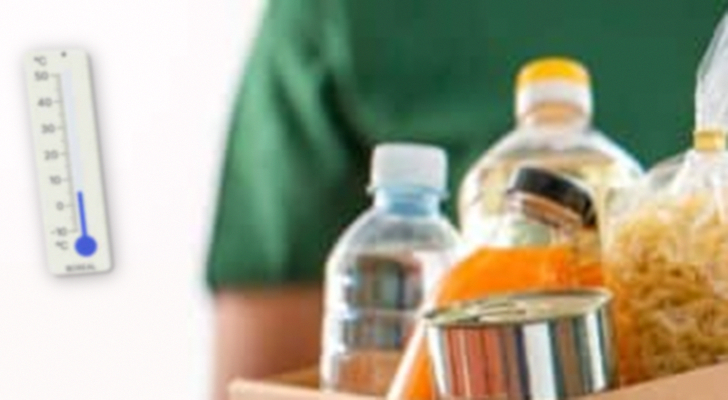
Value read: 5°C
